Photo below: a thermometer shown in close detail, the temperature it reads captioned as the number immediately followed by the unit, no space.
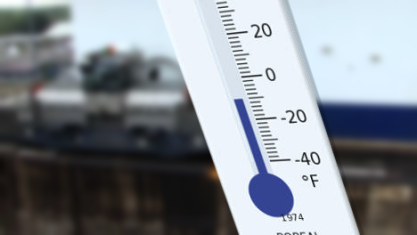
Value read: -10°F
